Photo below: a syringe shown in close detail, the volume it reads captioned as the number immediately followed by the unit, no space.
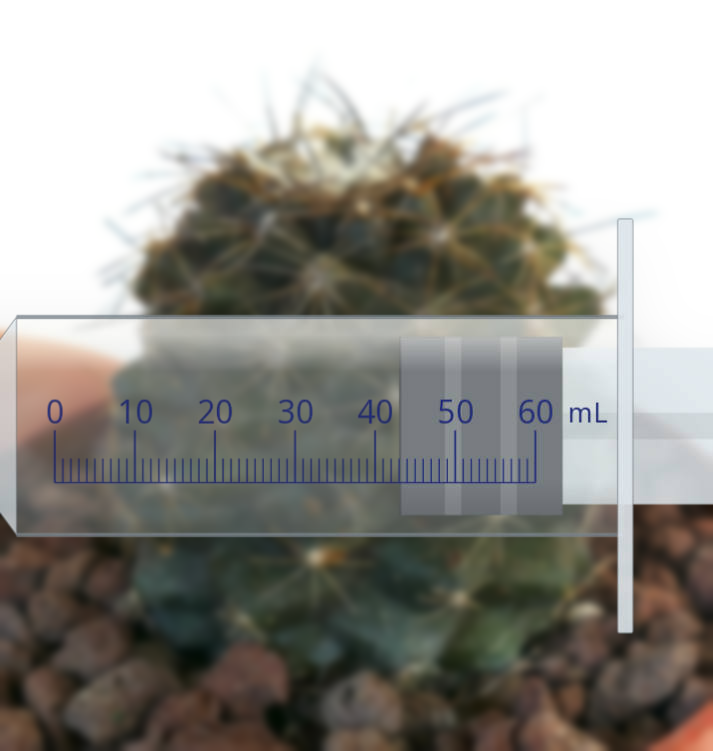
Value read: 43mL
